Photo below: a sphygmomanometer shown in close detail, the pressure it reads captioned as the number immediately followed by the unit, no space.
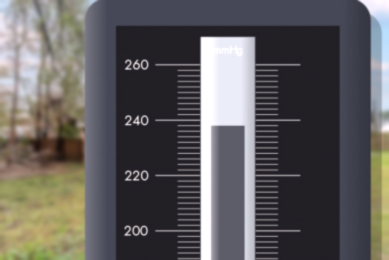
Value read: 238mmHg
